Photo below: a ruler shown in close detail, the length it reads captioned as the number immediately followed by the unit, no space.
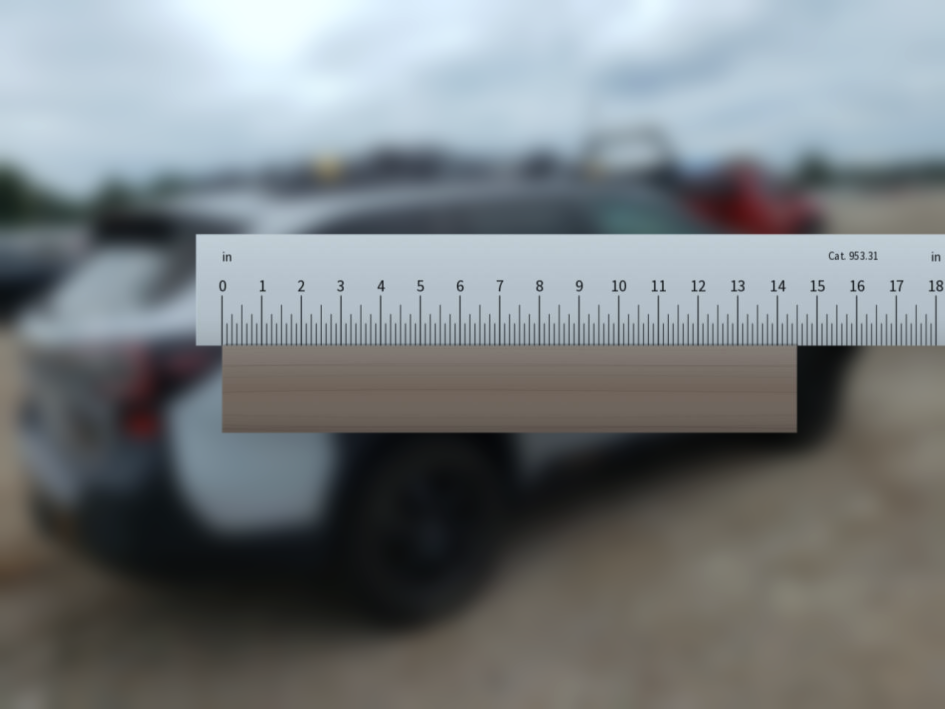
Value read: 14.5in
